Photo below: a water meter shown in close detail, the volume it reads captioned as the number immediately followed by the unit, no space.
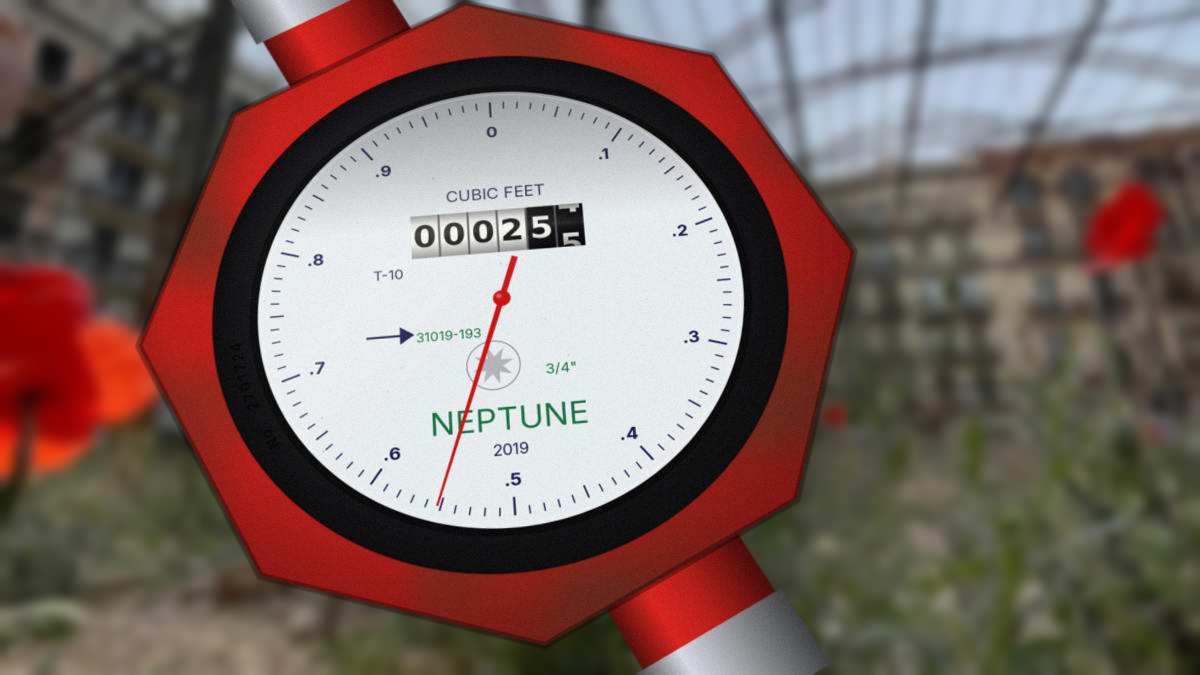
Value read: 254.55ft³
